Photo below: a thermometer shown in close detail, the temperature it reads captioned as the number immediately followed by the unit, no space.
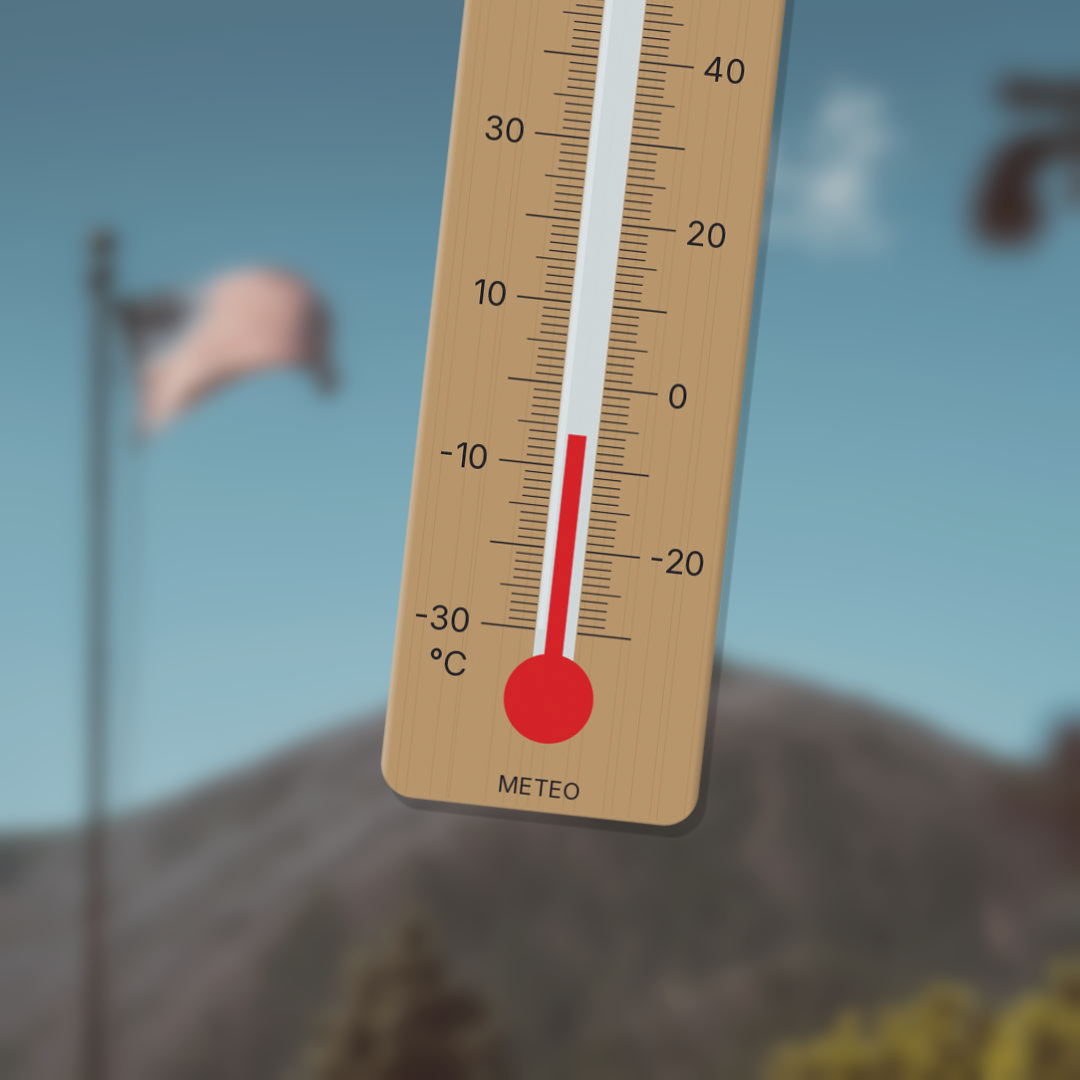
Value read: -6°C
